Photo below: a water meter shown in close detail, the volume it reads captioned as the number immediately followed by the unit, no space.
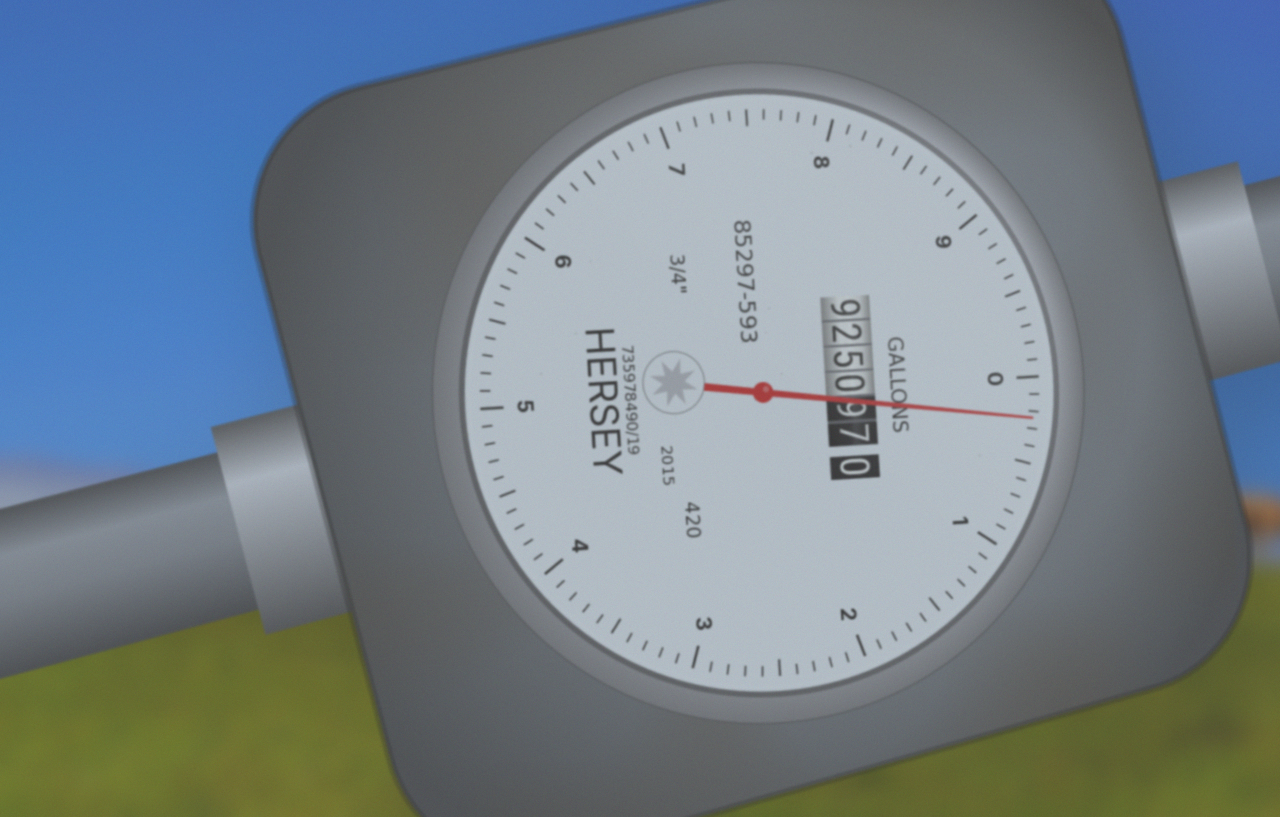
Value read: 9250970.2gal
